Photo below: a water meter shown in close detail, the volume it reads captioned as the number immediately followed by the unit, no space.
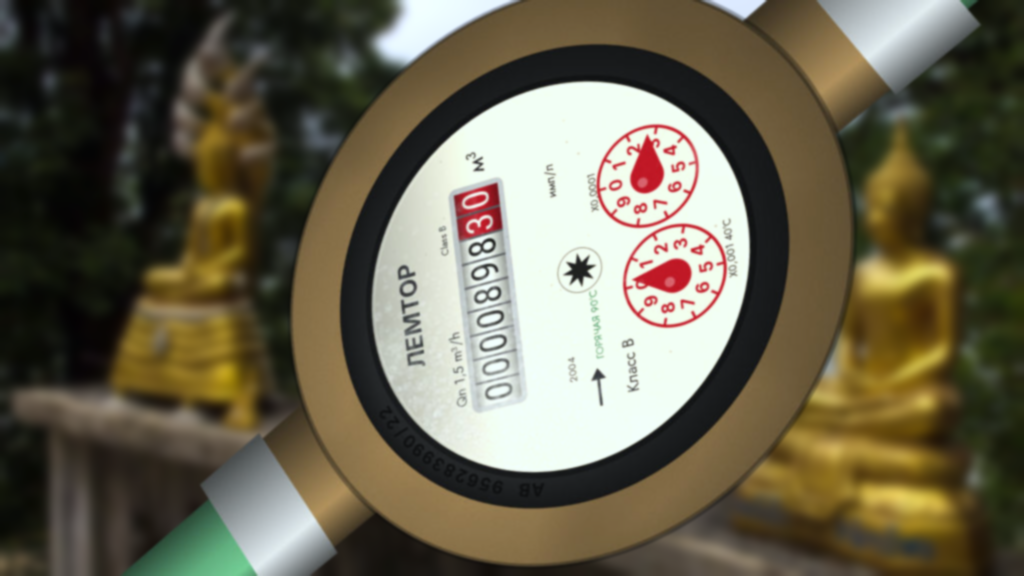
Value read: 898.3002m³
